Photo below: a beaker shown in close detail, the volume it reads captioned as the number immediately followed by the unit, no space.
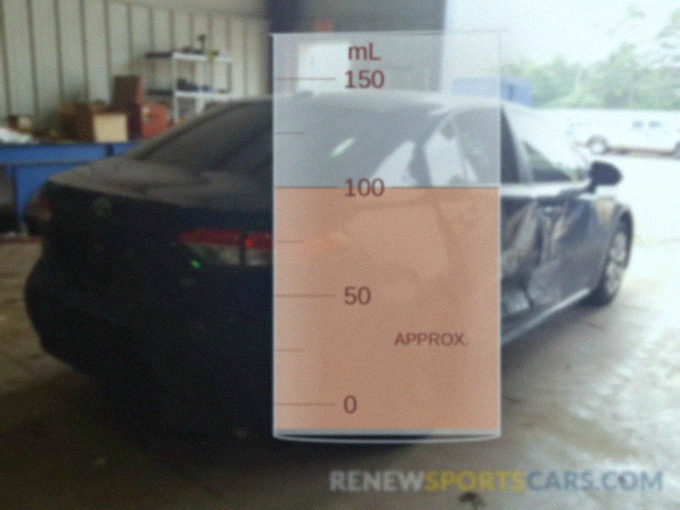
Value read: 100mL
